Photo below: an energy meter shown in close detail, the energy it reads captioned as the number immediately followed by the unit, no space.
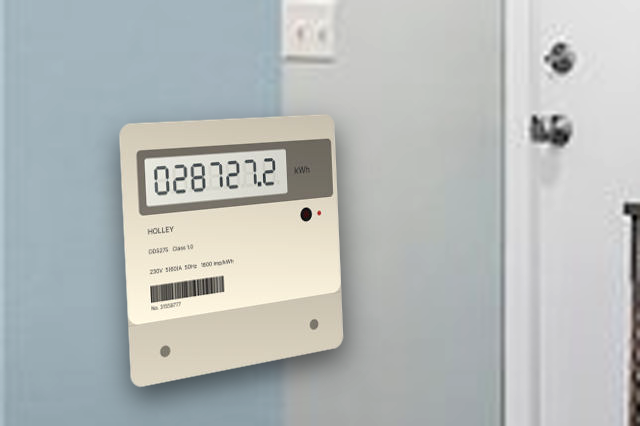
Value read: 28727.2kWh
